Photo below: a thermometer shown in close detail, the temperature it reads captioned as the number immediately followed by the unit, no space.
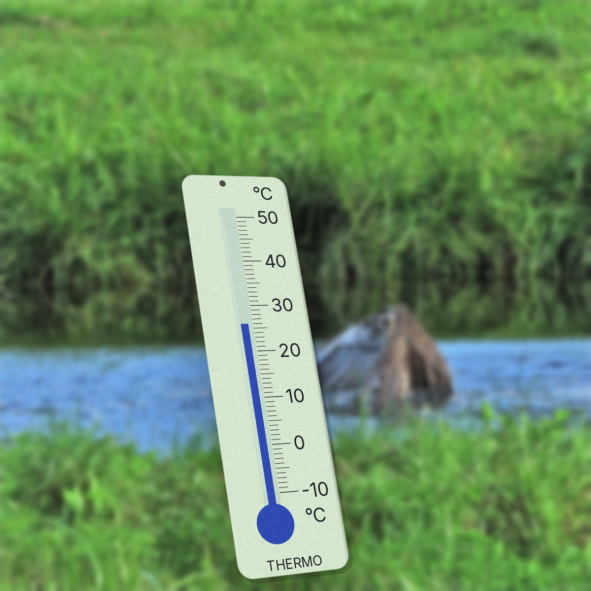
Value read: 26°C
